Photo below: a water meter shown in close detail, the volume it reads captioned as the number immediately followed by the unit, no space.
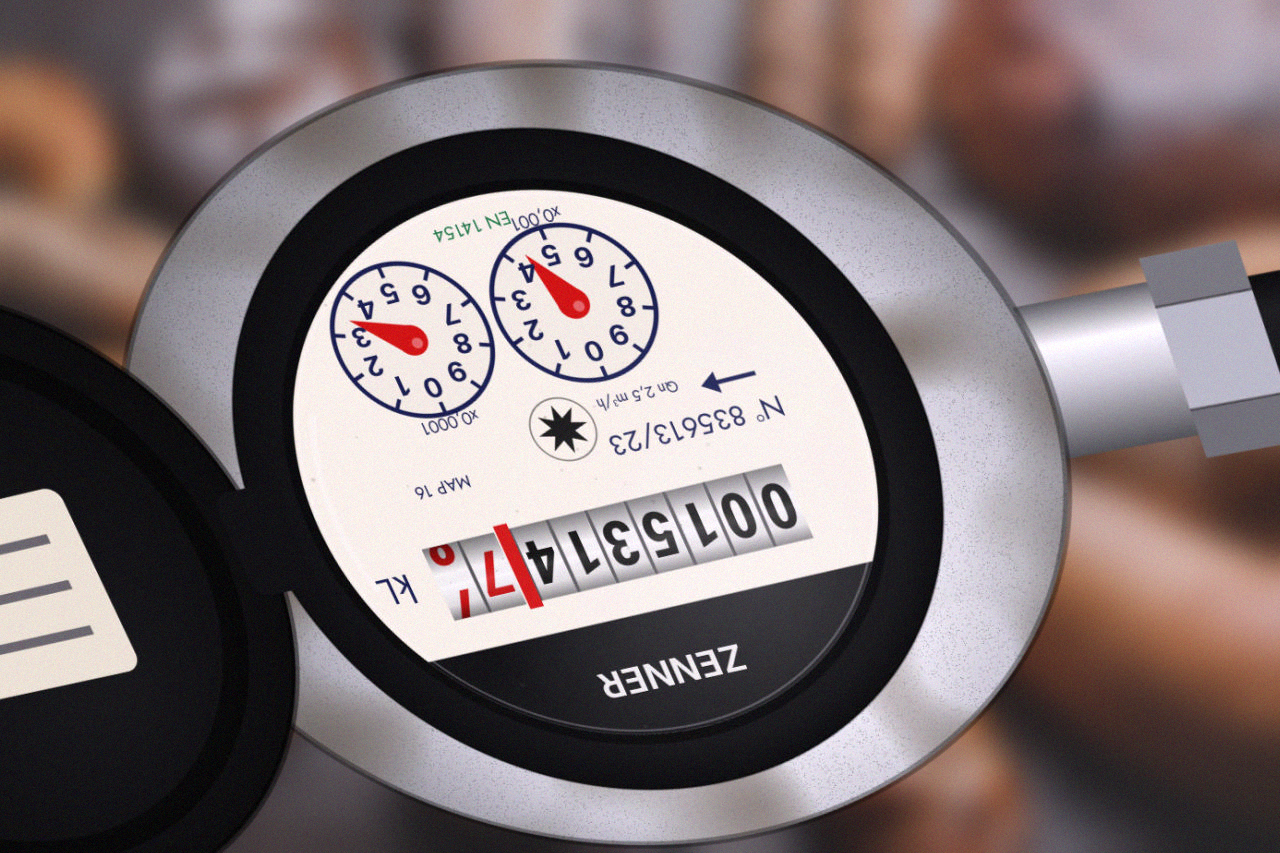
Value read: 15314.7743kL
